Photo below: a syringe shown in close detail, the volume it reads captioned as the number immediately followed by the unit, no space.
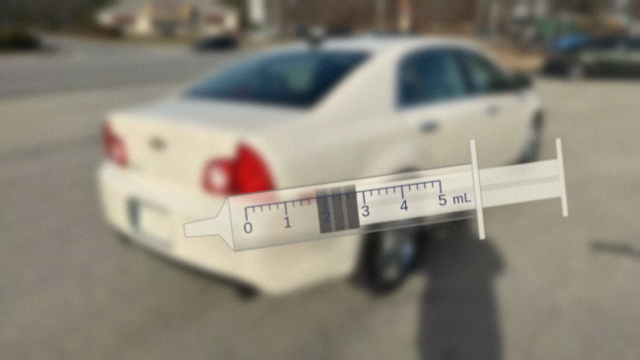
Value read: 1.8mL
